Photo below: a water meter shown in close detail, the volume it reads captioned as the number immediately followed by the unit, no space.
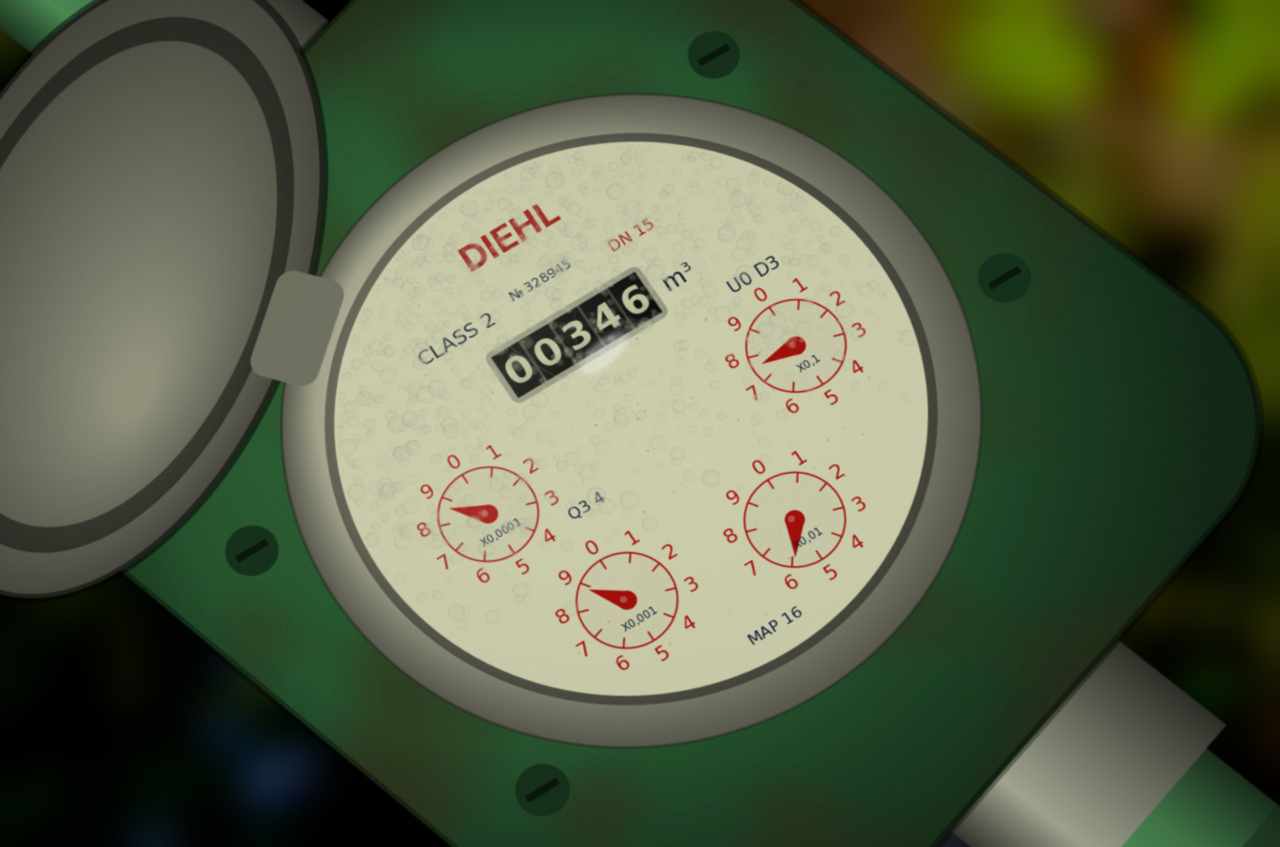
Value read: 346.7588m³
